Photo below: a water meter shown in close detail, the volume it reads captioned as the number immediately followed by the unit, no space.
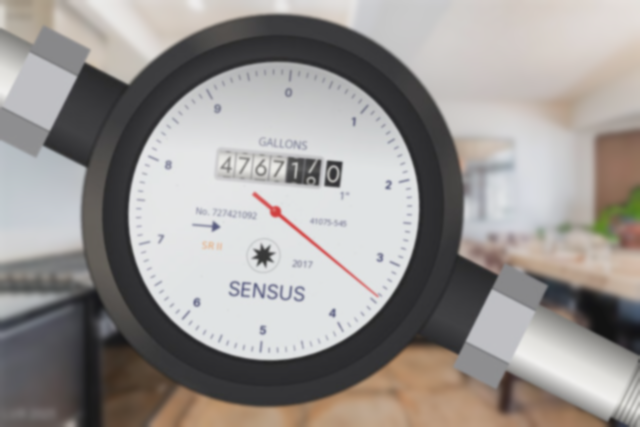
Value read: 4767173.4gal
